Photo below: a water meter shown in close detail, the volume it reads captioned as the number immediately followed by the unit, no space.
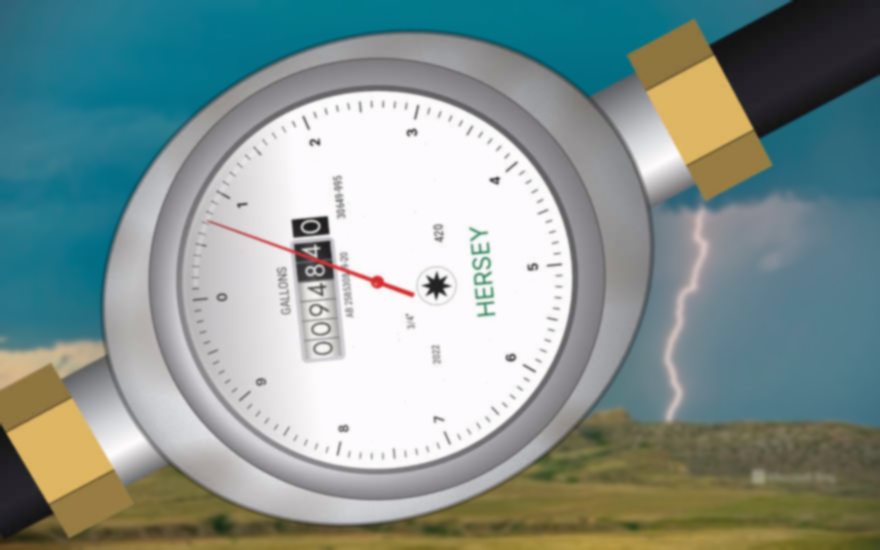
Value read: 94840.7gal
